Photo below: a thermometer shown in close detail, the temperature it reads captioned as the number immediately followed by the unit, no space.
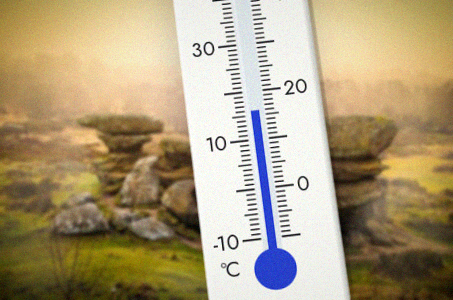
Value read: 16°C
